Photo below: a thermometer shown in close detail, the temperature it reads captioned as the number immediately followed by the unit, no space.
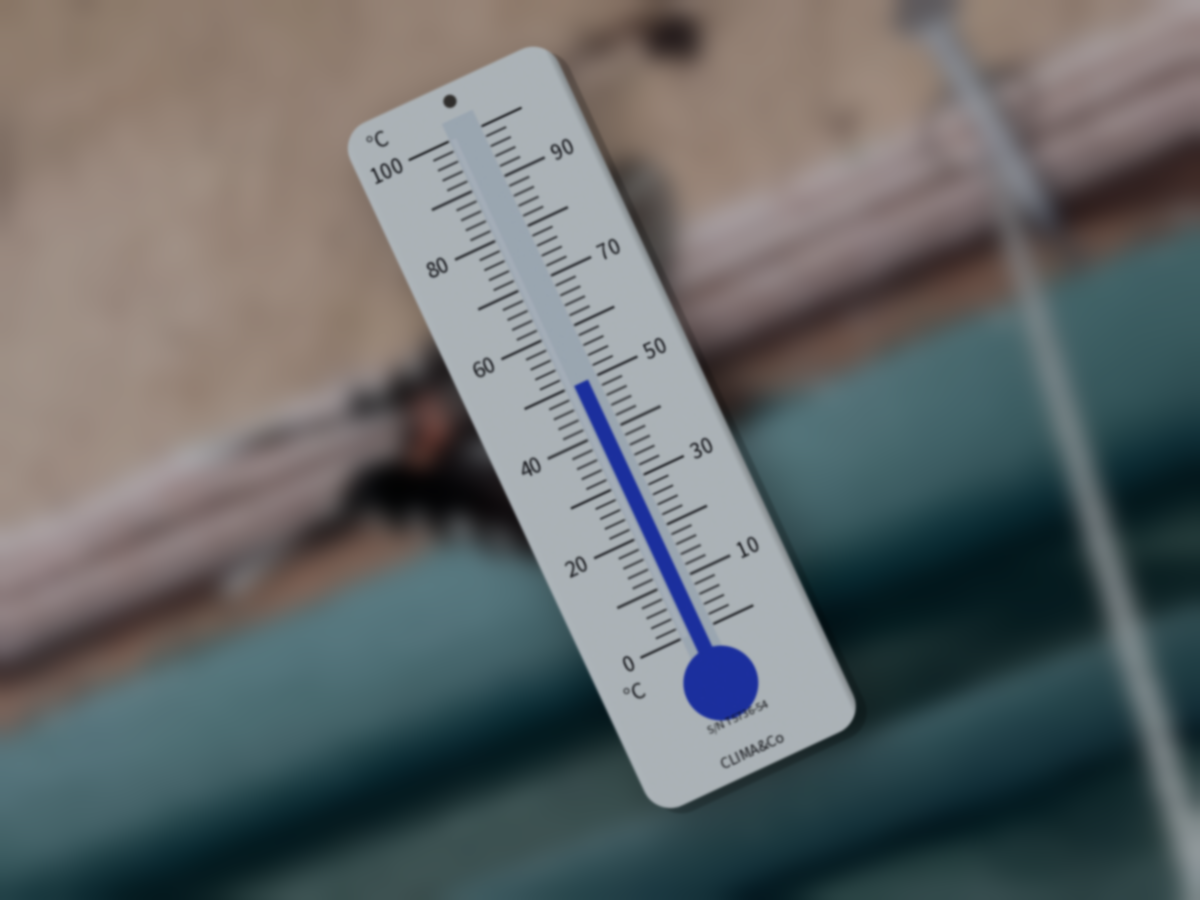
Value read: 50°C
